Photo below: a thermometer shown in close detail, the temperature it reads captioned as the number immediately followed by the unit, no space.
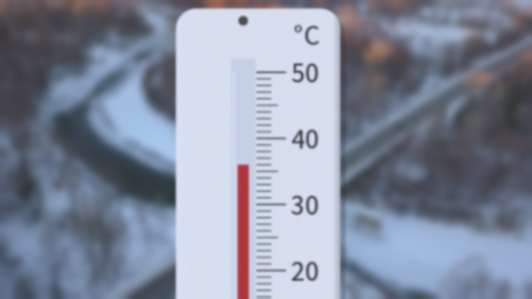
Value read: 36°C
